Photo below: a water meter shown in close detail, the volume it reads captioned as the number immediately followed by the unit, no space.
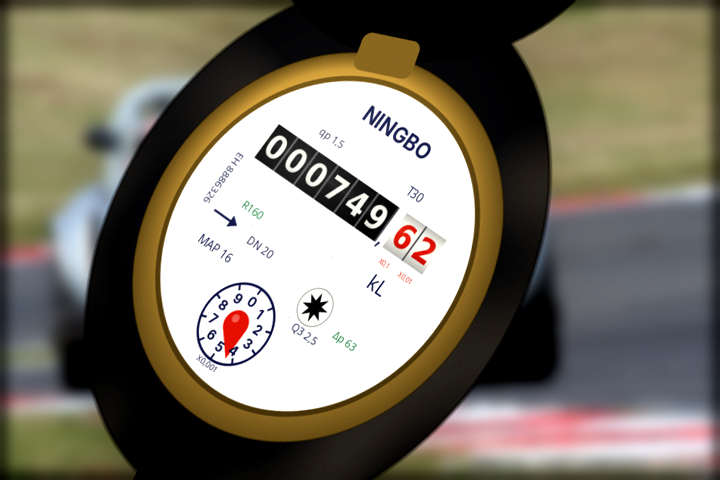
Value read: 749.624kL
